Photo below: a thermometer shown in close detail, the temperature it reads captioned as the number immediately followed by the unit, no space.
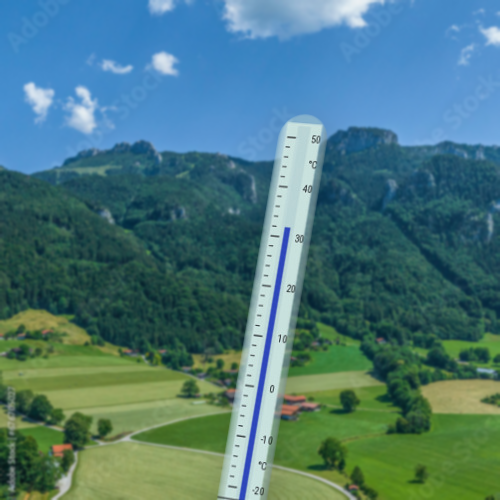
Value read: 32°C
